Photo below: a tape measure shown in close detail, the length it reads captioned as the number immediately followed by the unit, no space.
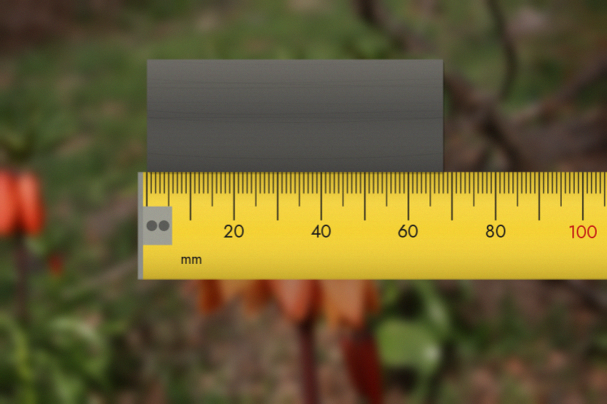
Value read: 68mm
